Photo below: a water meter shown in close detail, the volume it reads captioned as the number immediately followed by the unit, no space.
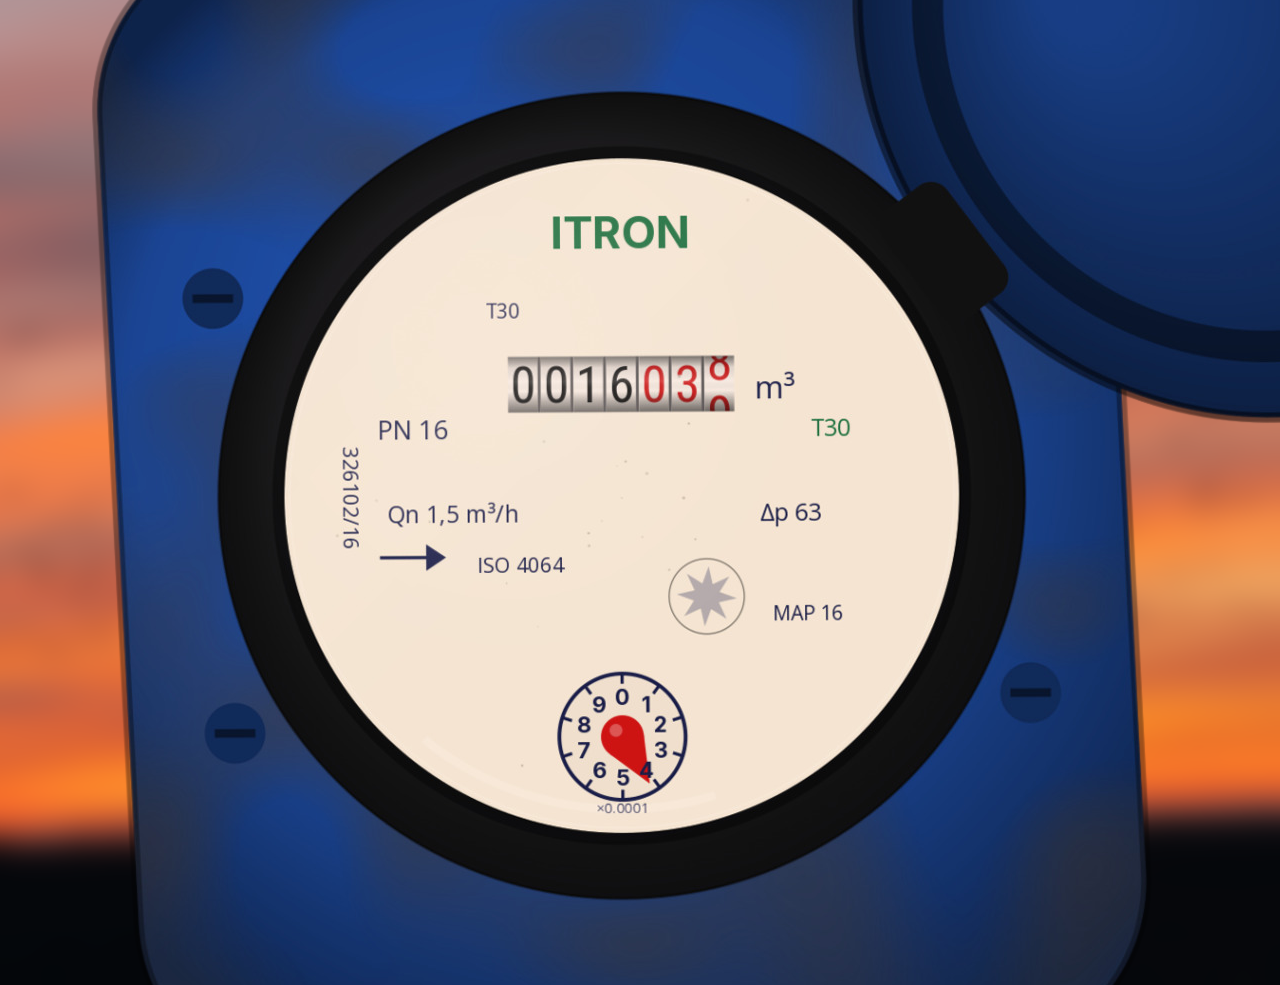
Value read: 16.0384m³
